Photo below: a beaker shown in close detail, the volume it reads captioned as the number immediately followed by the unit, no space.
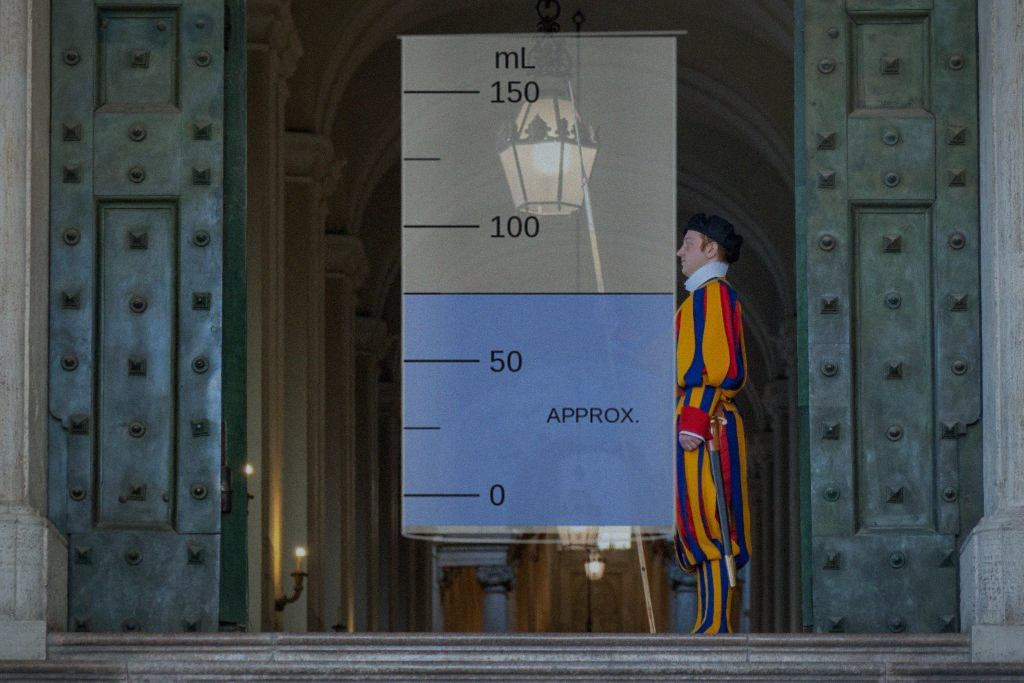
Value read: 75mL
